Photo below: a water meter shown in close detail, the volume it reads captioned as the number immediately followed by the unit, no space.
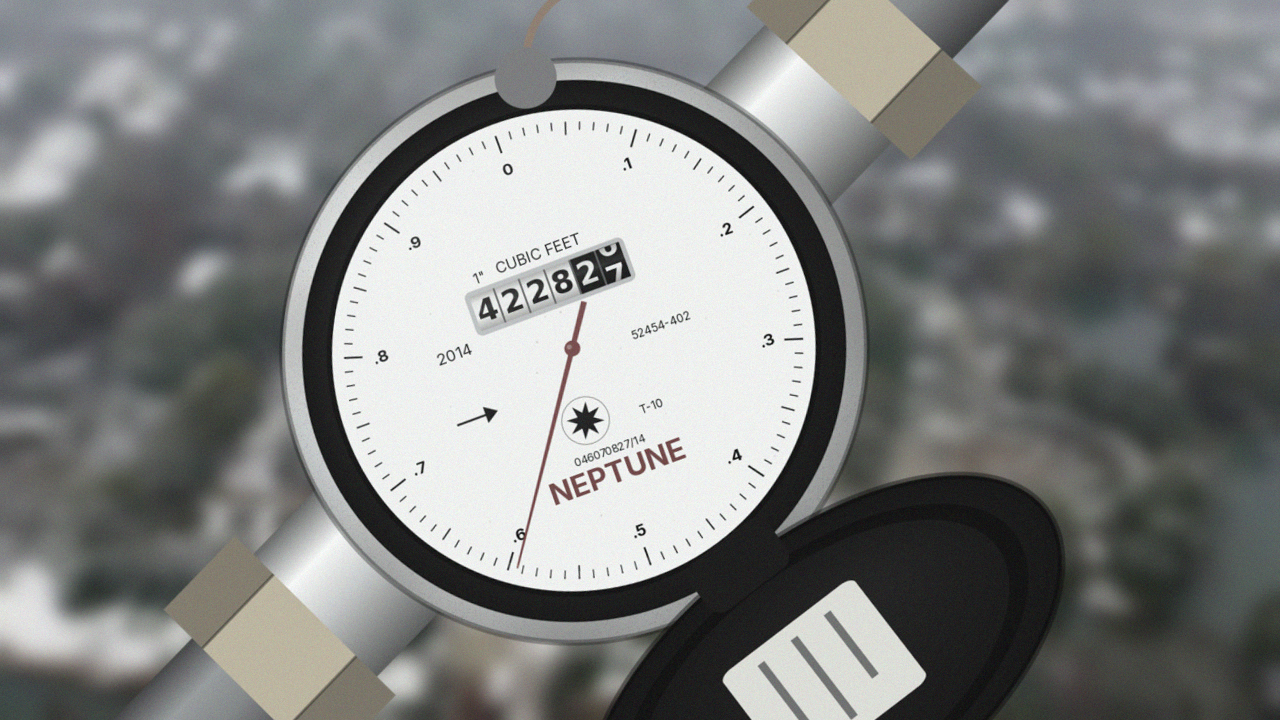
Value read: 422826.59ft³
